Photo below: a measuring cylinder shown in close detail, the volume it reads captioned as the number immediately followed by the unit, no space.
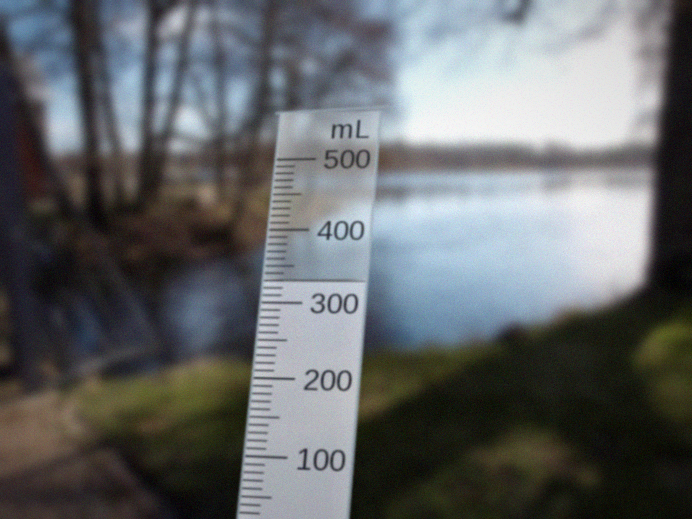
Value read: 330mL
